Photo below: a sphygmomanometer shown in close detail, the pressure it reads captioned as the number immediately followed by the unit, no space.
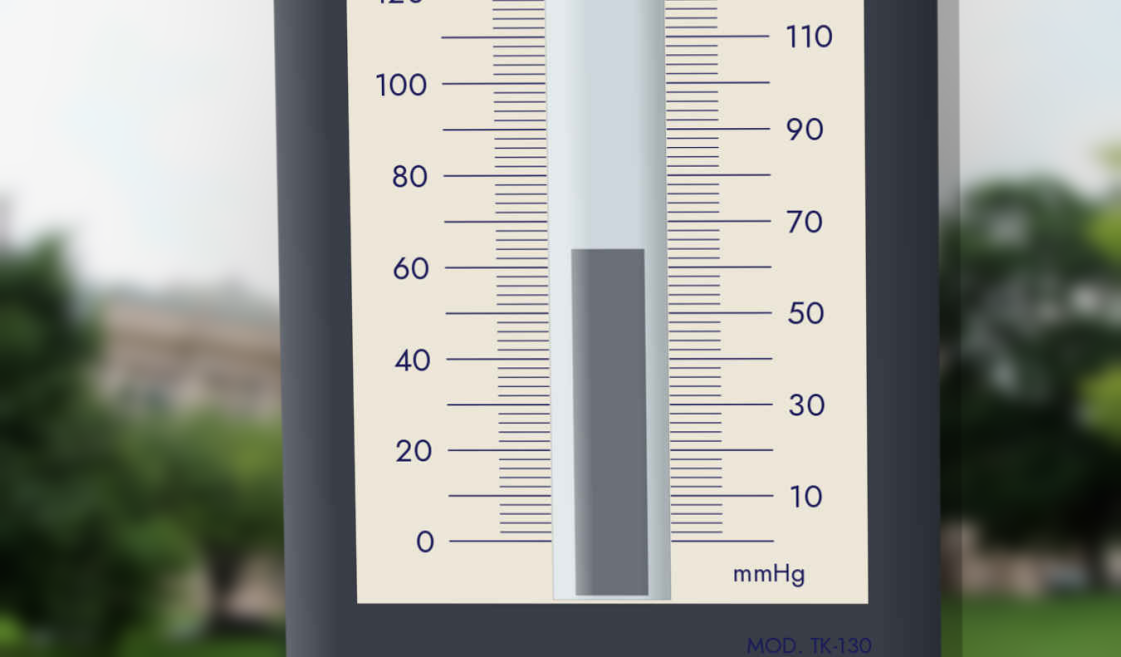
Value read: 64mmHg
